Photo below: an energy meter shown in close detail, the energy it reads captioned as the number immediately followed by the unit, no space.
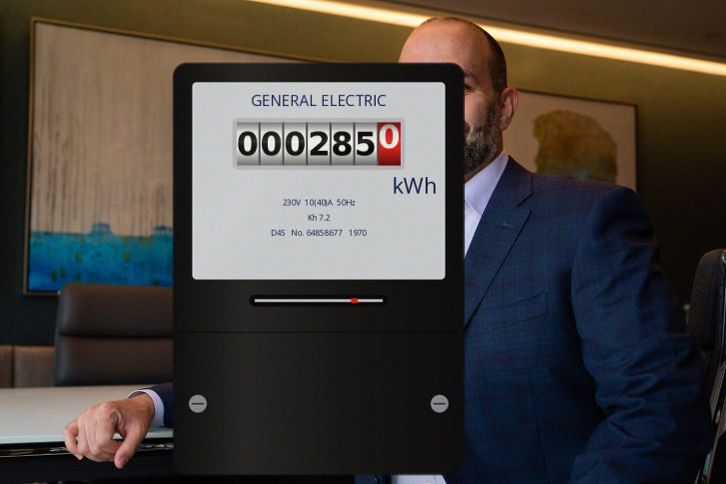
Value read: 285.0kWh
